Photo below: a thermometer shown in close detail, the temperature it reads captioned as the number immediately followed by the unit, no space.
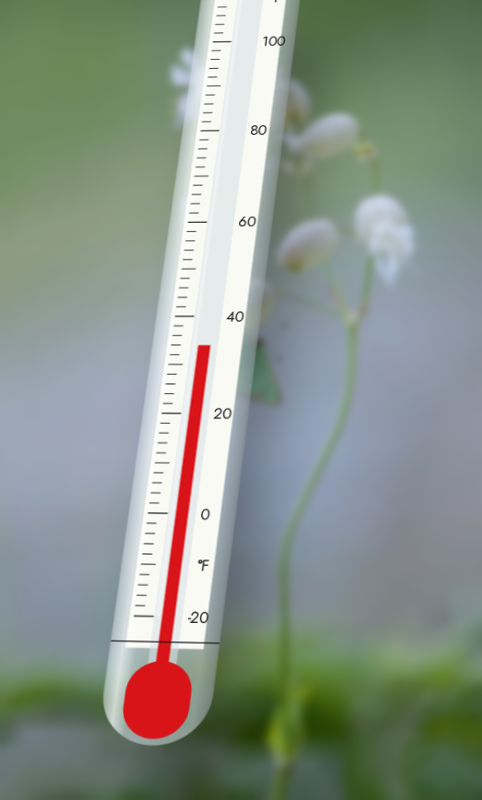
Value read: 34°F
